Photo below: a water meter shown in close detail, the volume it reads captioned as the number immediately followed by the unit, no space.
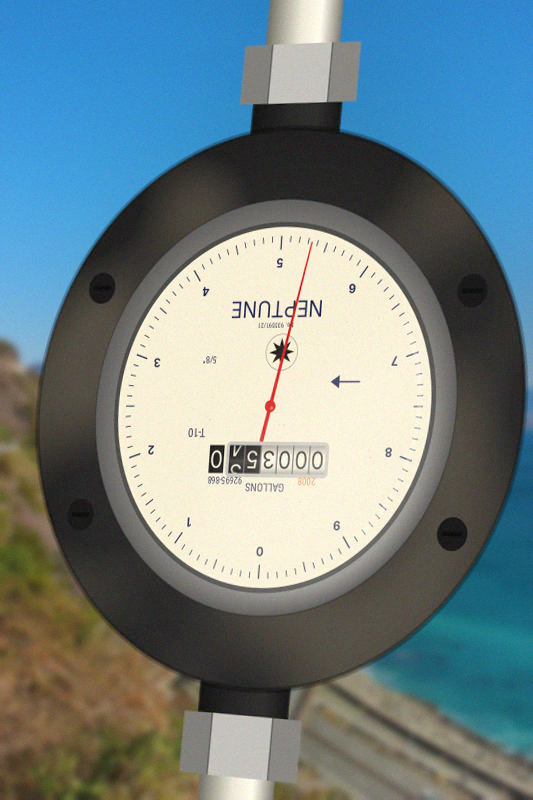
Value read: 3535.3gal
